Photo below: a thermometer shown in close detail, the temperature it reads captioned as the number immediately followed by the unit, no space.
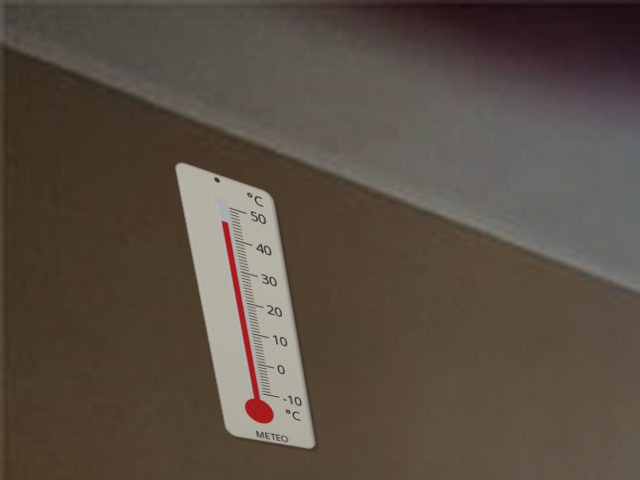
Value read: 45°C
